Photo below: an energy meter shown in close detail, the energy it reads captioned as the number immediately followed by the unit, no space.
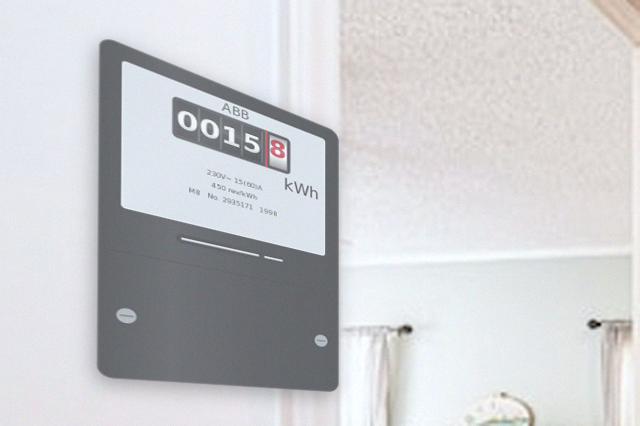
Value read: 15.8kWh
